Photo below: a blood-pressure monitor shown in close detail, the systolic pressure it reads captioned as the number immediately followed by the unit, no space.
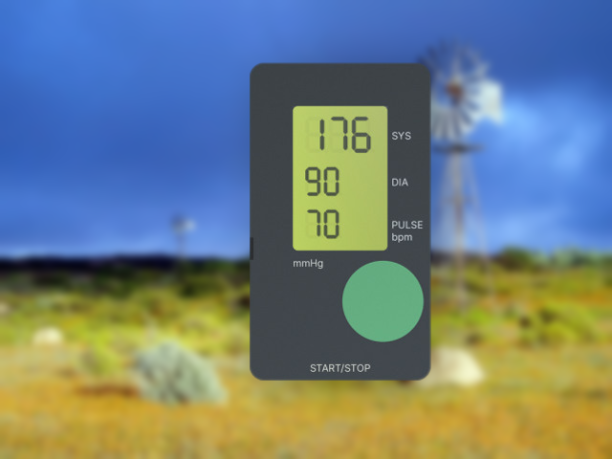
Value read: 176mmHg
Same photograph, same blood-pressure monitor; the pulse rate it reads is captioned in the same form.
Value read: 70bpm
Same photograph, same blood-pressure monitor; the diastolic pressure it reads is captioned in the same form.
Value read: 90mmHg
